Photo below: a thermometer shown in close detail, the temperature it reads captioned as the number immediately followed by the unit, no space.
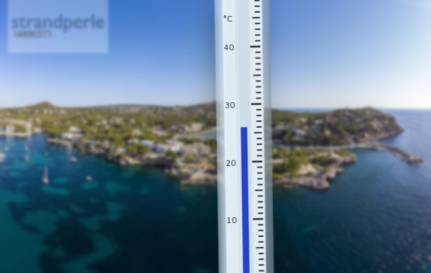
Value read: 26°C
